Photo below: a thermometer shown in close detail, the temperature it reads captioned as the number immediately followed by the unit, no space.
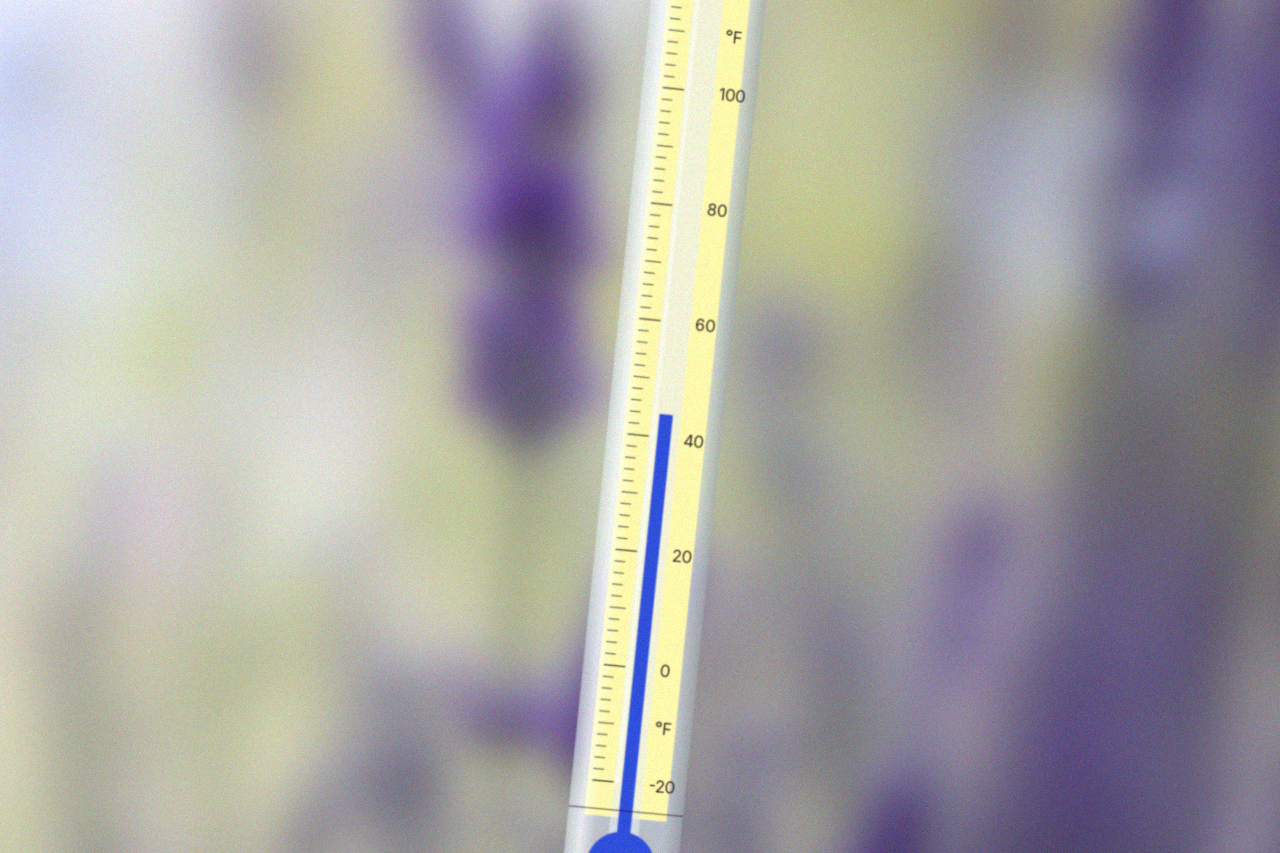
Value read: 44°F
